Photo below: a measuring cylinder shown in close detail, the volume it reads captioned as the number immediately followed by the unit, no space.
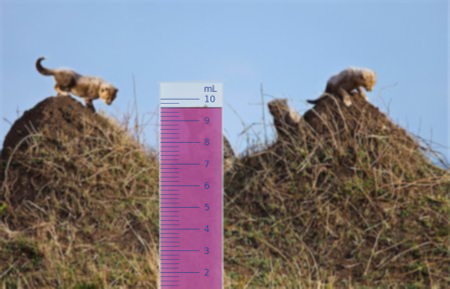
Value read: 9.6mL
